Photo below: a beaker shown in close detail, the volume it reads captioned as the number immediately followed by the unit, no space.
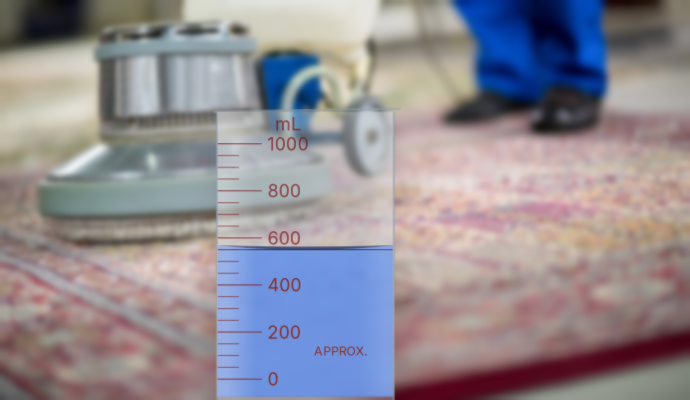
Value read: 550mL
